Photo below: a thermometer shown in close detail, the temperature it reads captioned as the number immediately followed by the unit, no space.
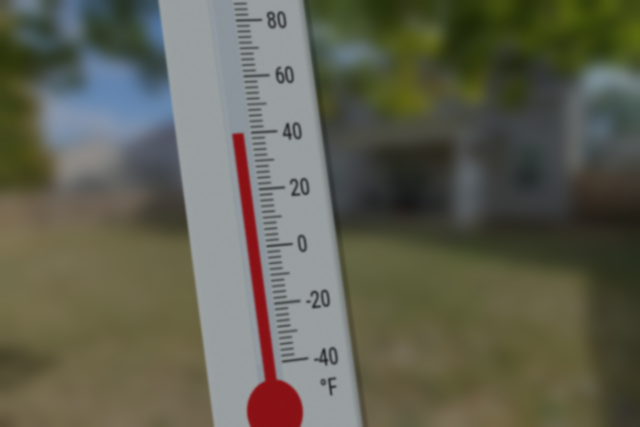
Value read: 40°F
